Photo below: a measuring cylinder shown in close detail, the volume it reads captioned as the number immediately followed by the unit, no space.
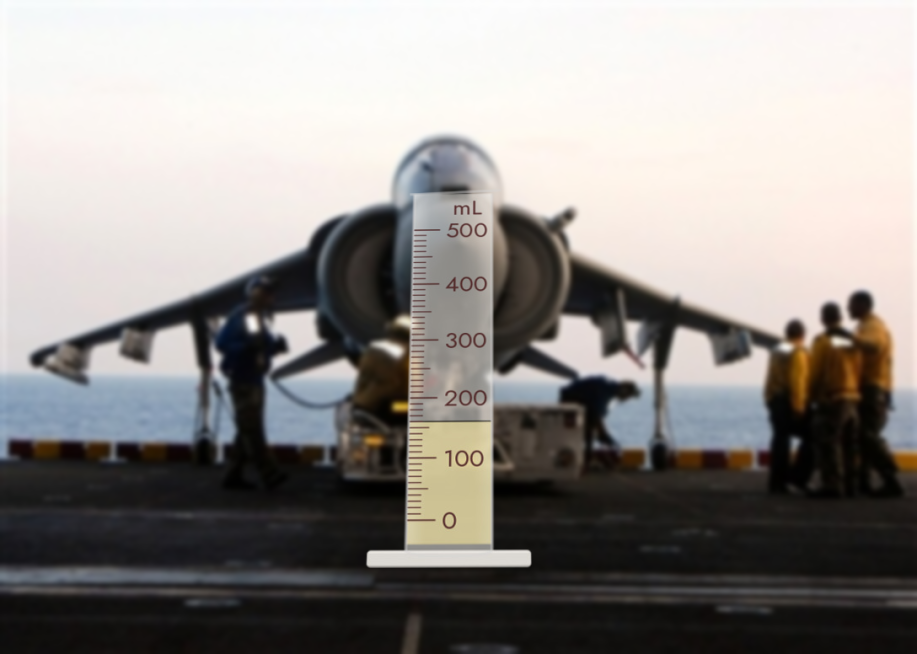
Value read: 160mL
